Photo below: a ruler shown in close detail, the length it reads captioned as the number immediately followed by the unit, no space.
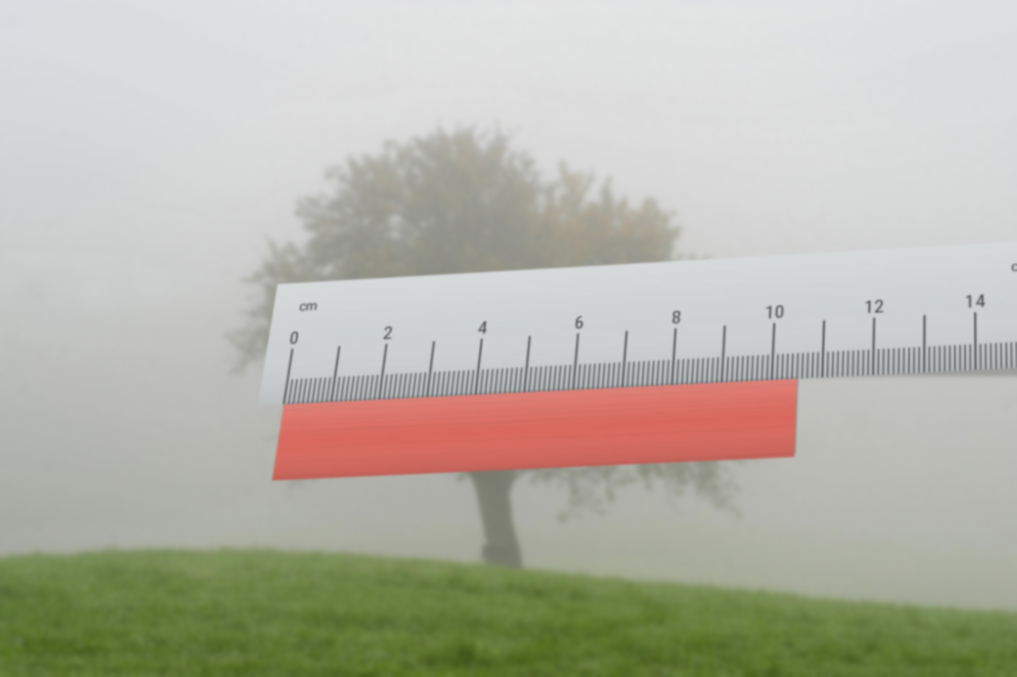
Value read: 10.5cm
